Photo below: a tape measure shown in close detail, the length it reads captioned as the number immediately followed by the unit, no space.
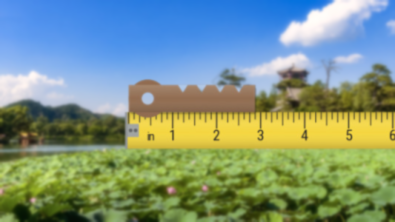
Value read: 2.875in
